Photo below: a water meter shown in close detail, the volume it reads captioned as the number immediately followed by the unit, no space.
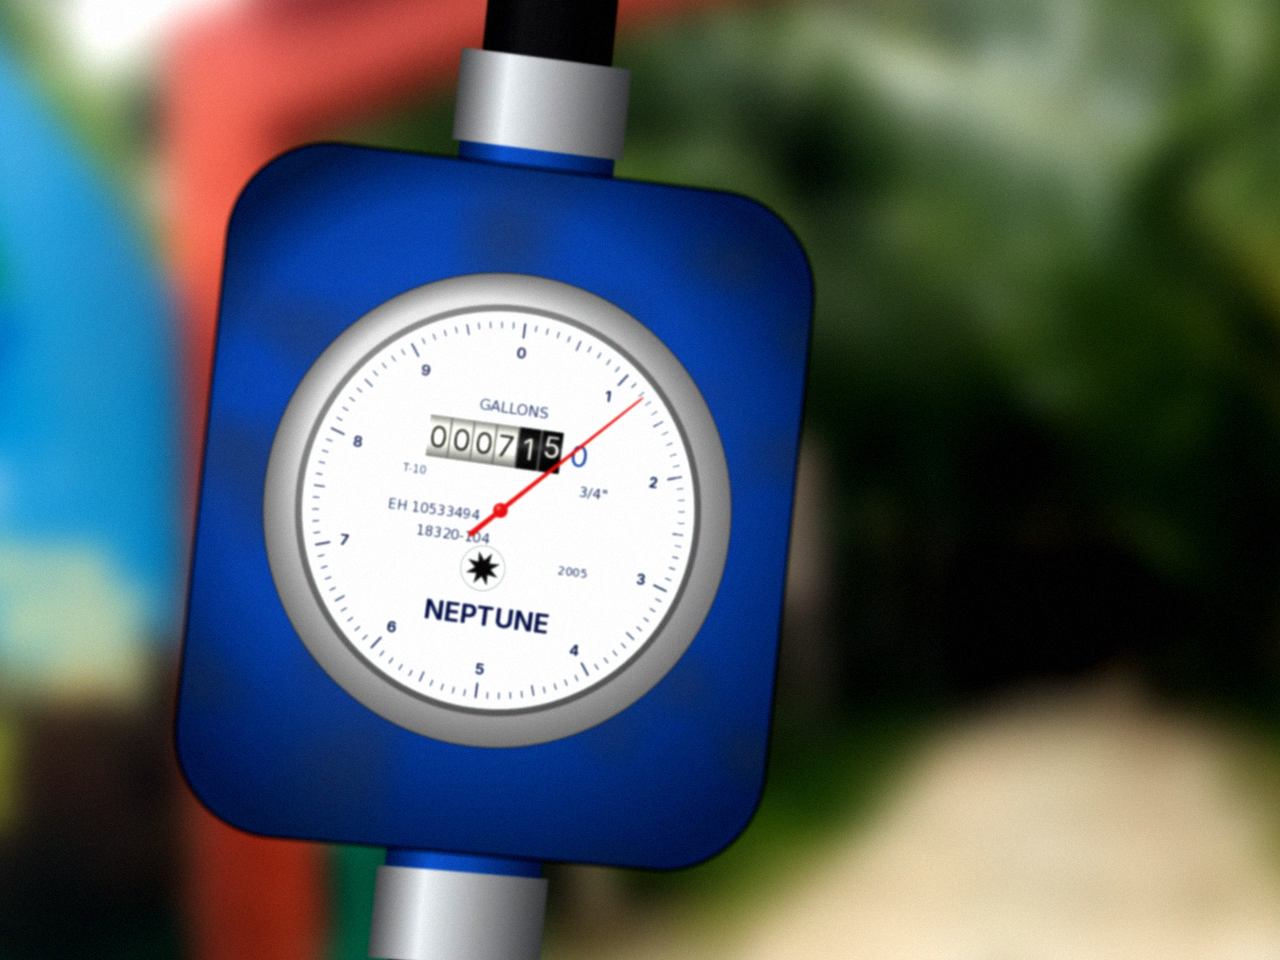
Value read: 7151.2gal
